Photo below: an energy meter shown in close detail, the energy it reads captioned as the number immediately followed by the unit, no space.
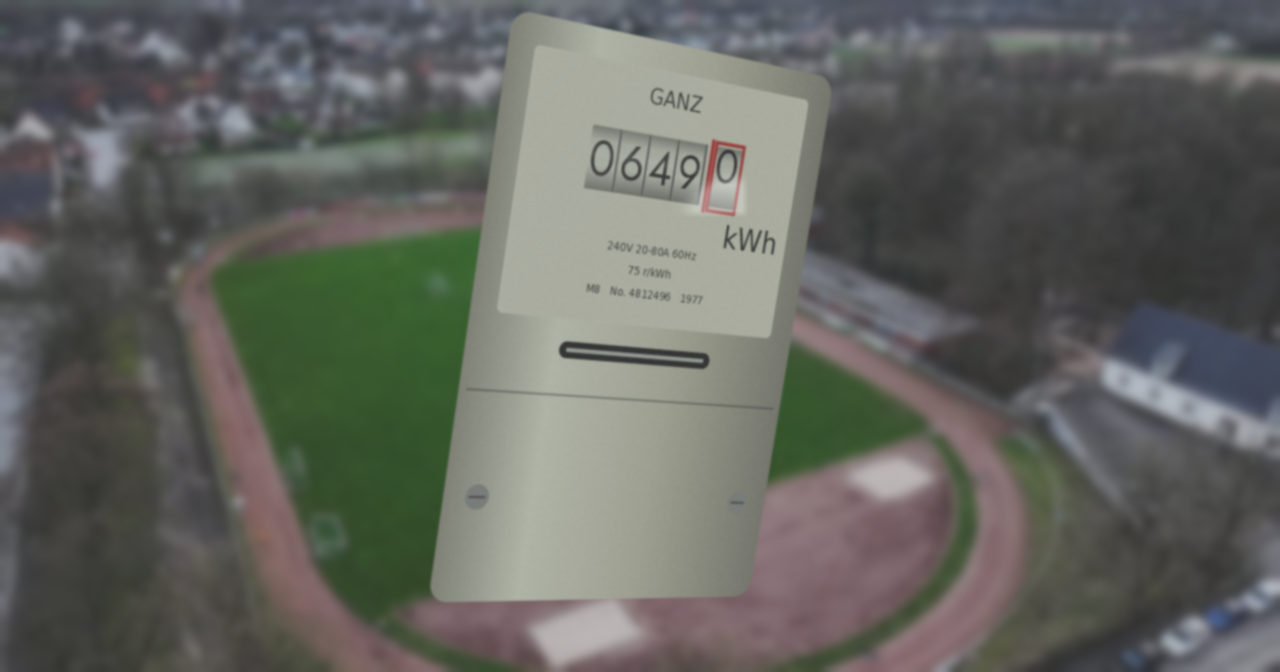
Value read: 649.0kWh
